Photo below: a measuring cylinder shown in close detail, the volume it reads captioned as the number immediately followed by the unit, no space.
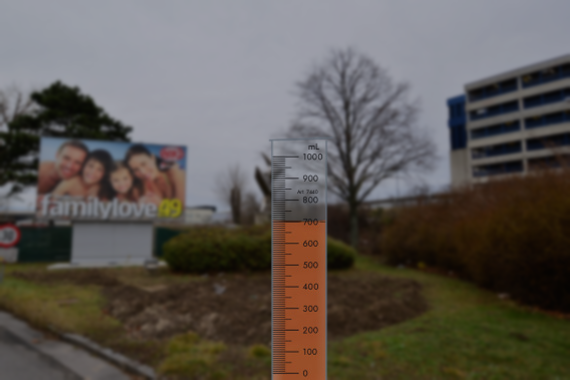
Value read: 700mL
